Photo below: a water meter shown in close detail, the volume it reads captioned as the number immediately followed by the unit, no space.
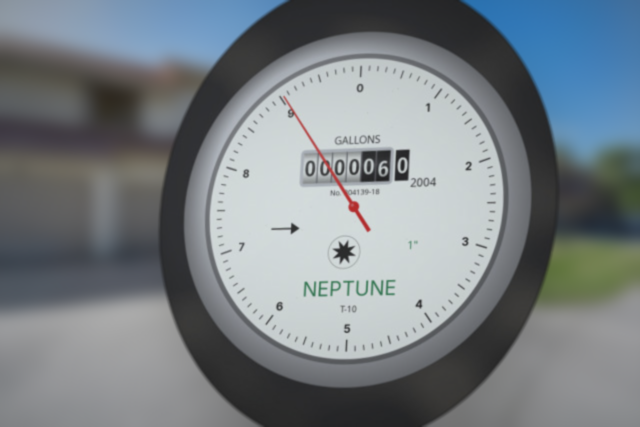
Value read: 59.0gal
